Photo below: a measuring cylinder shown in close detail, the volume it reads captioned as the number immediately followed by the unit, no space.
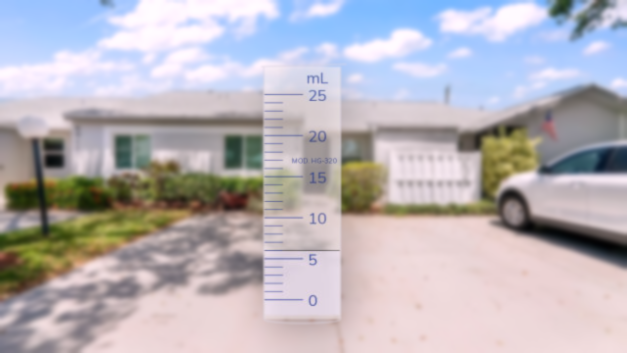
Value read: 6mL
